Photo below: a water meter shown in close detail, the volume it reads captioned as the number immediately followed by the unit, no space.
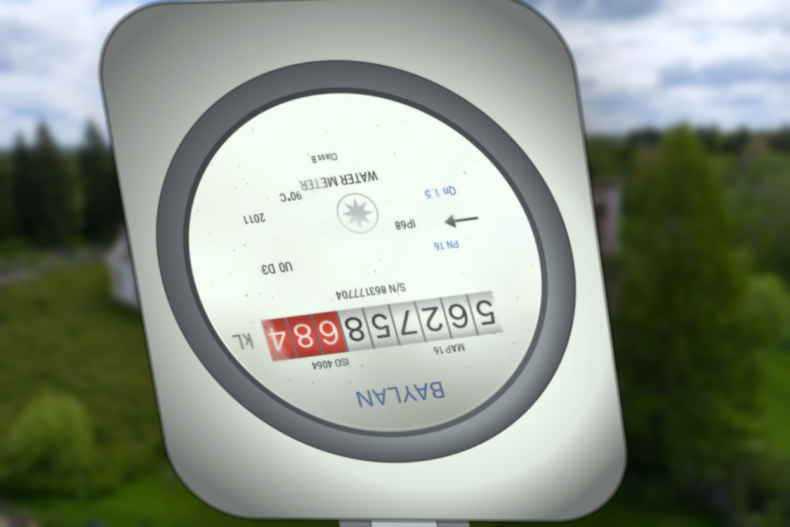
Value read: 562758.684kL
